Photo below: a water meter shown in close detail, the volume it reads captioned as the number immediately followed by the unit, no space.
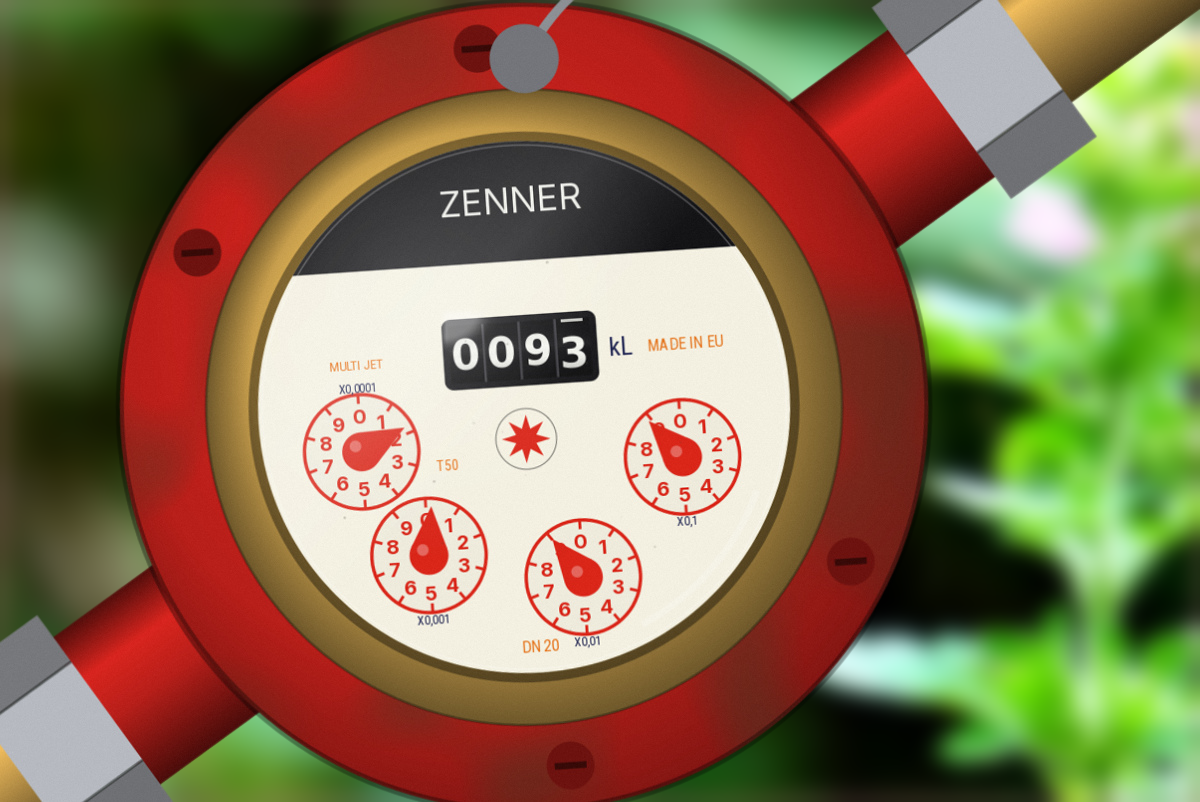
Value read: 92.8901kL
